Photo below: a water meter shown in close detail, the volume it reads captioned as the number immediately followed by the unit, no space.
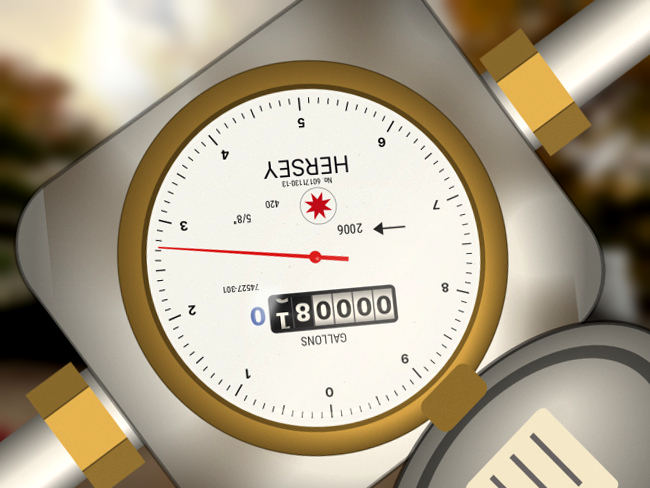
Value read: 812.7gal
